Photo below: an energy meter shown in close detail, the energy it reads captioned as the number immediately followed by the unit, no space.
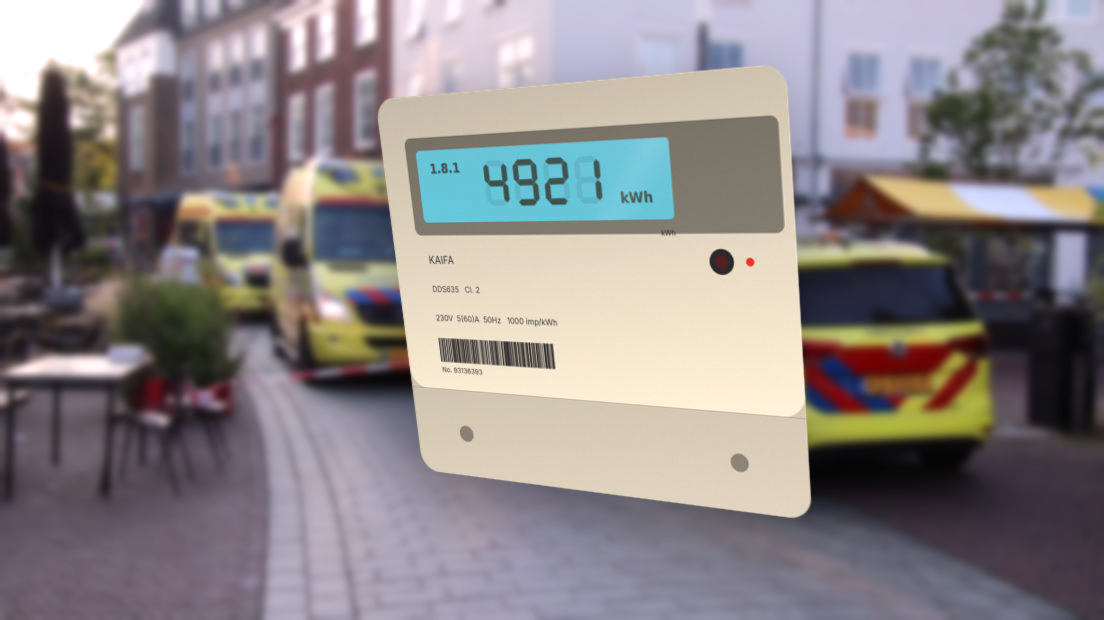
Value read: 4921kWh
